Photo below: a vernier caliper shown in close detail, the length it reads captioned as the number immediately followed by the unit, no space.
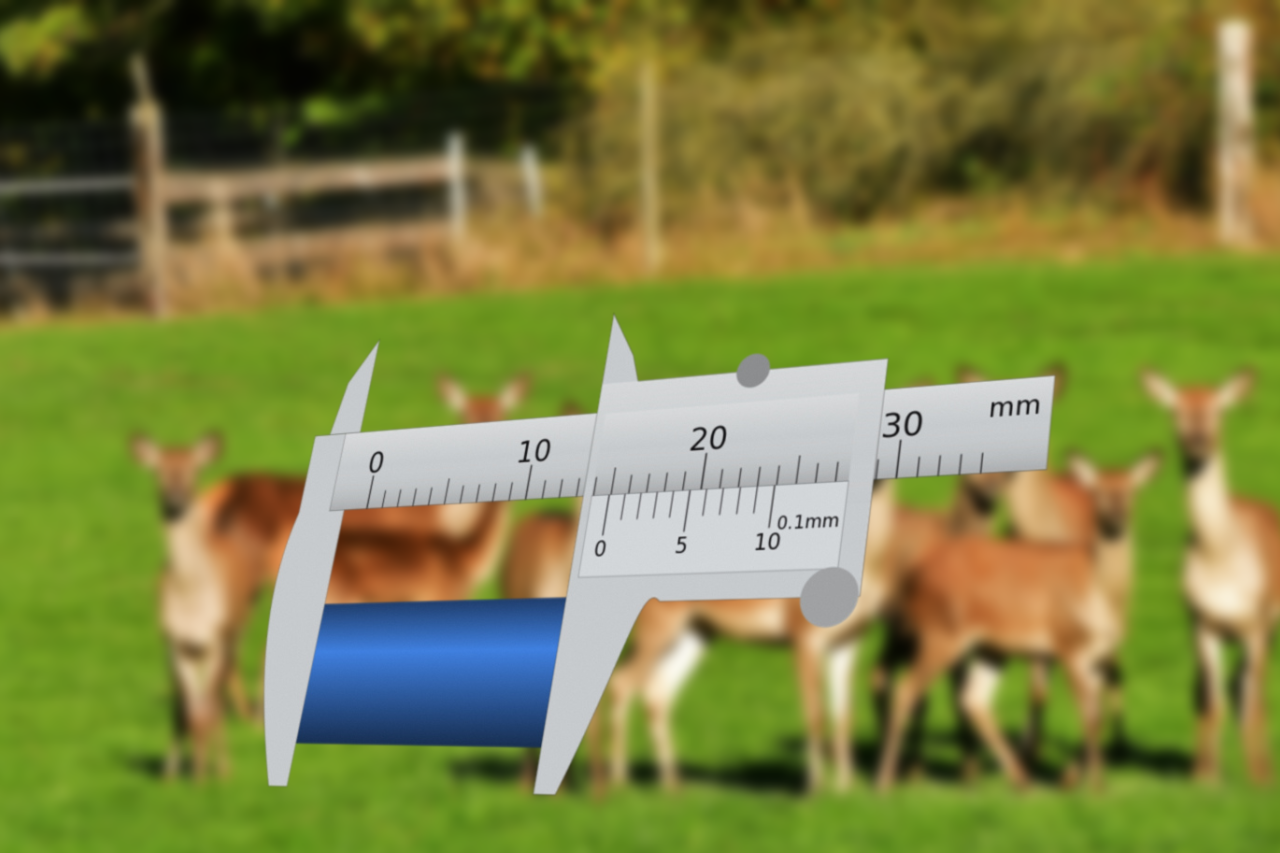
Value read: 14.9mm
